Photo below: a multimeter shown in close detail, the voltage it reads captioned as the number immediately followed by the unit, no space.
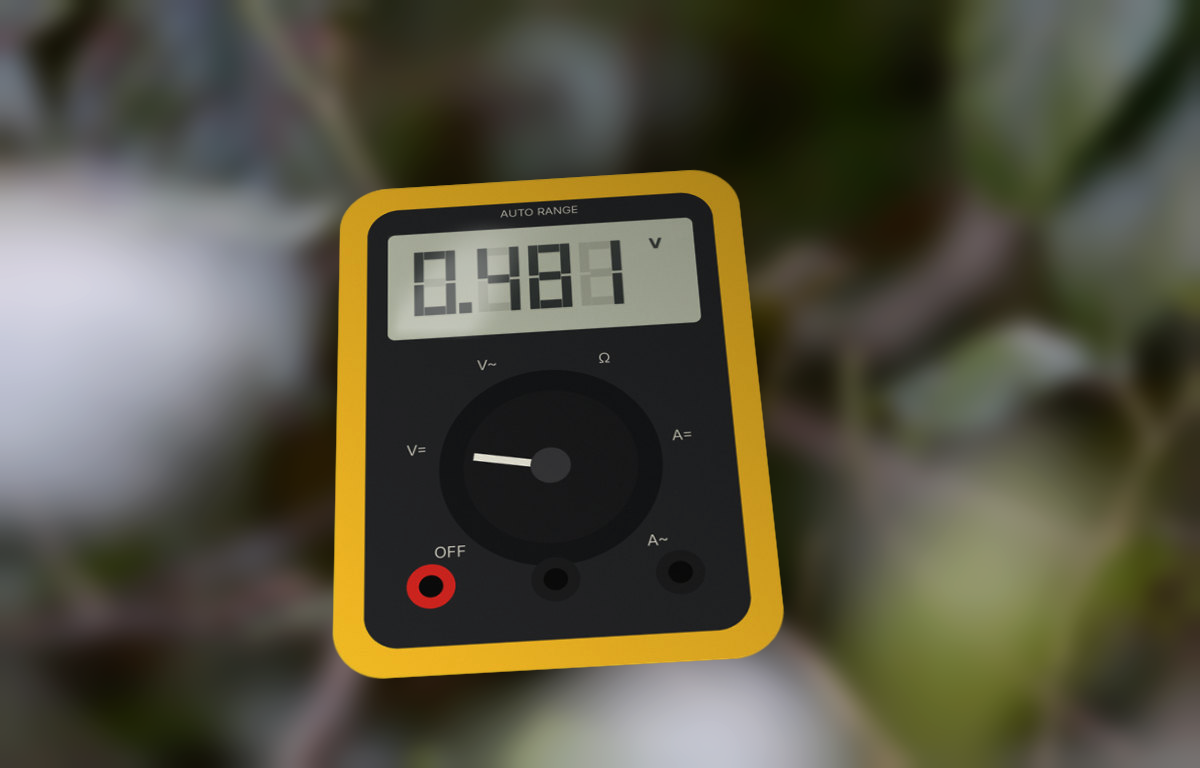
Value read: 0.481V
